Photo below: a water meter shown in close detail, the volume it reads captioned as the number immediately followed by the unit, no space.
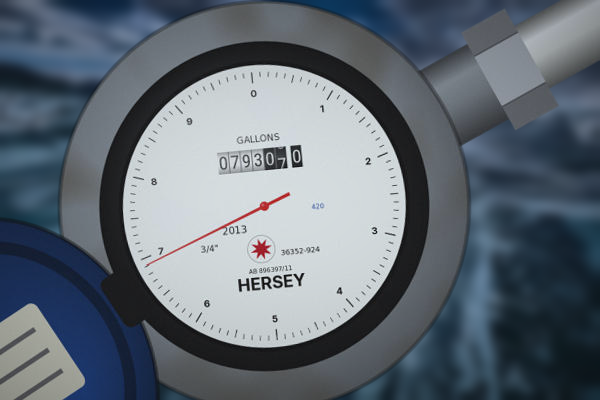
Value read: 793066.9gal
